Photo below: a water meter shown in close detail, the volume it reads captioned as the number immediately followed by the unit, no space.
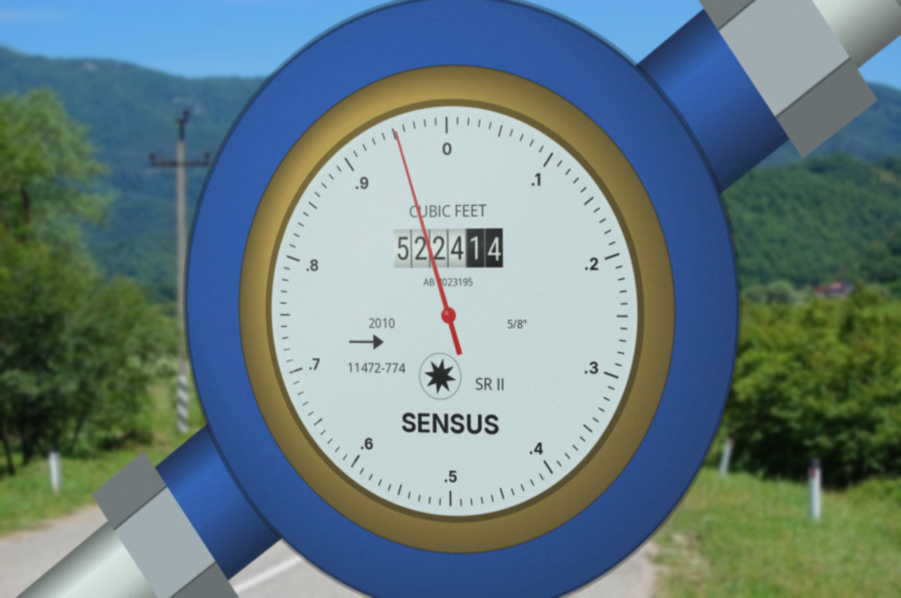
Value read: 522413.95ft³
